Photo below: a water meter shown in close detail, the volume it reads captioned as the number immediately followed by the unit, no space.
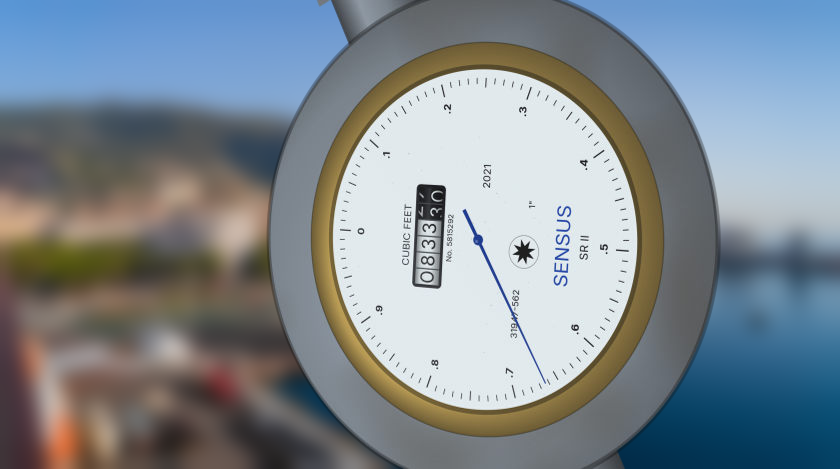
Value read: 83329.66ft³
